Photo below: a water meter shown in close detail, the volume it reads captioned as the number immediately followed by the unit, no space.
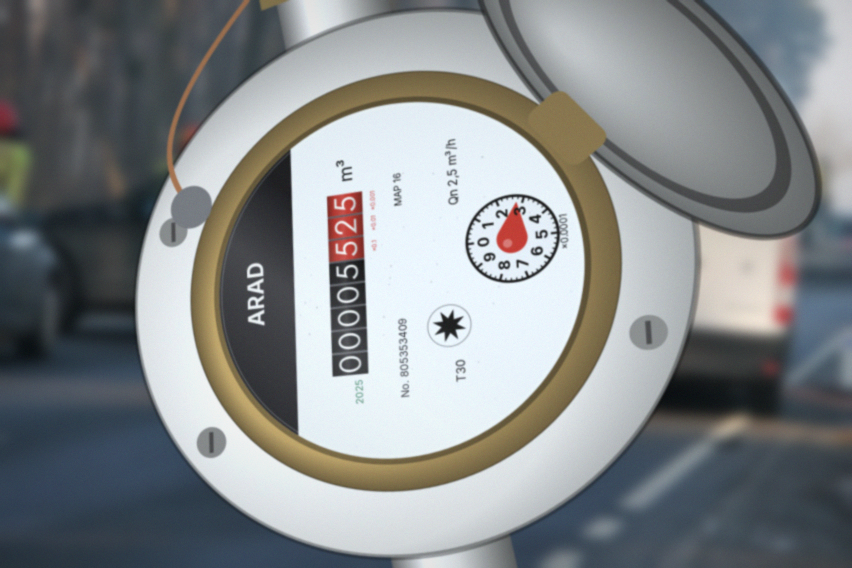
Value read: 5.5252m³
